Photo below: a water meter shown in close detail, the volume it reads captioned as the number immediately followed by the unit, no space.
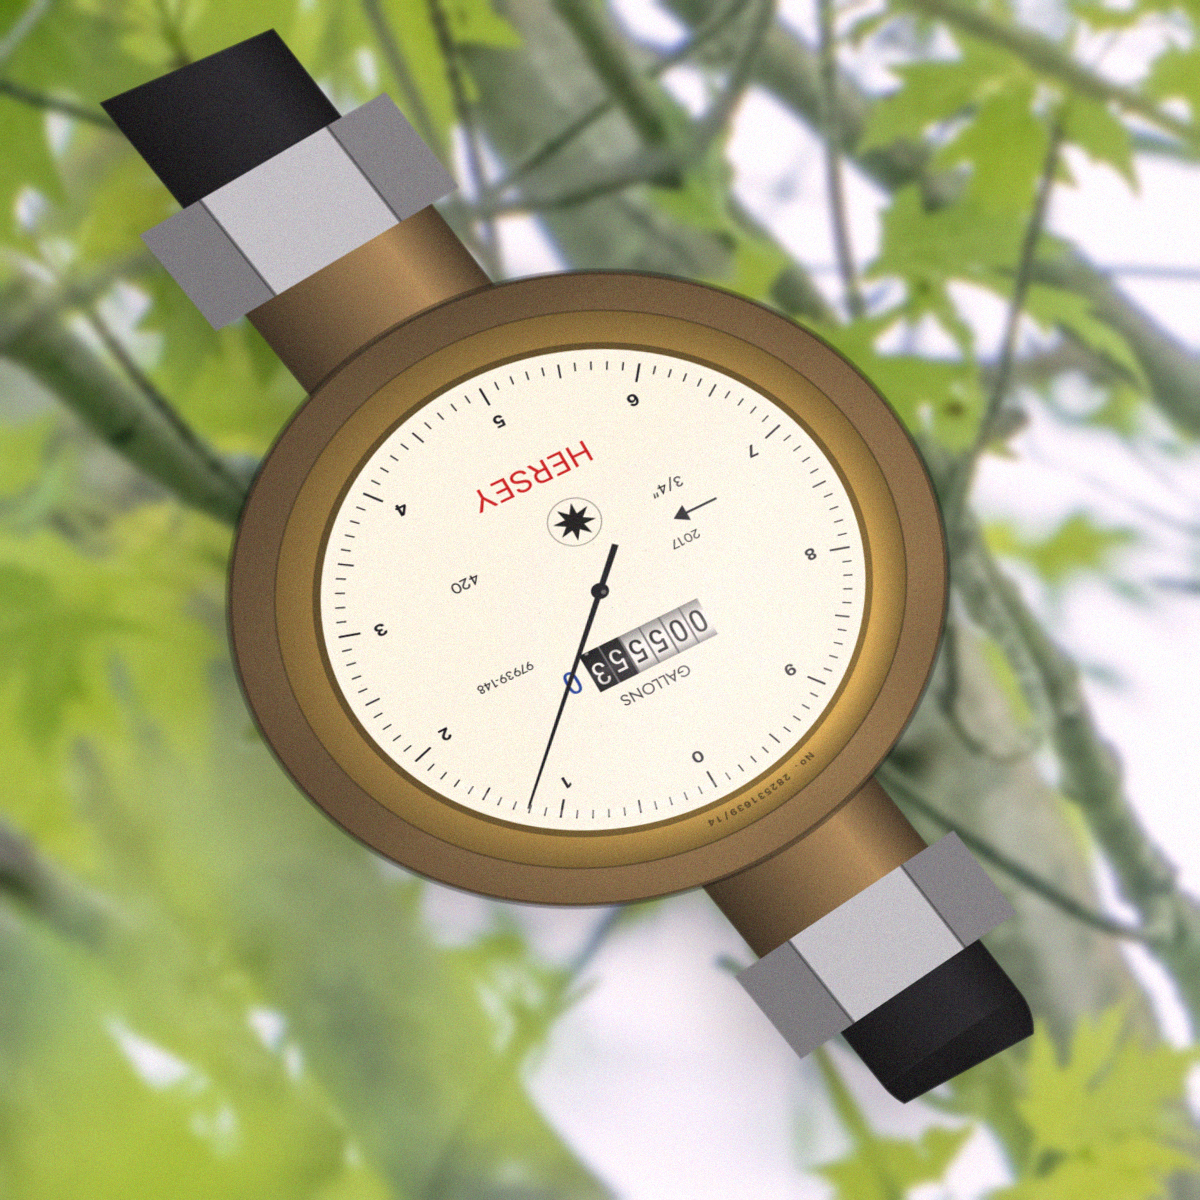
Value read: 55531.2gal
